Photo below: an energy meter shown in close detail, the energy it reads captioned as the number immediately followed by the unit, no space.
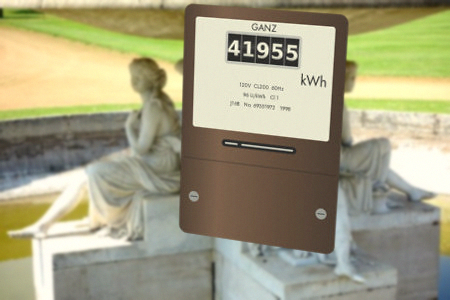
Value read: 41955kWh
